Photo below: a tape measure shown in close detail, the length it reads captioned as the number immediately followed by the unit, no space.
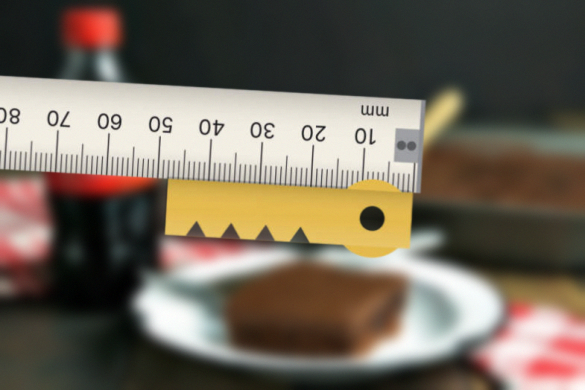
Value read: 48mm
